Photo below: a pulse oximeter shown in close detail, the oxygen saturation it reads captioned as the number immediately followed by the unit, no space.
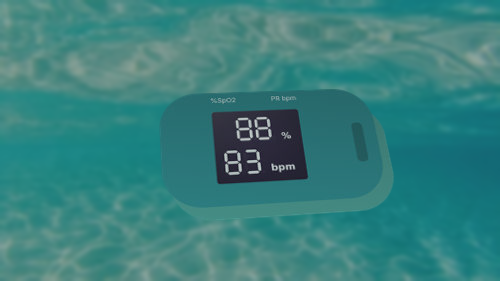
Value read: 88%
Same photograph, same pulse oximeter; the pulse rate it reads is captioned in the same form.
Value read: 83bpm
